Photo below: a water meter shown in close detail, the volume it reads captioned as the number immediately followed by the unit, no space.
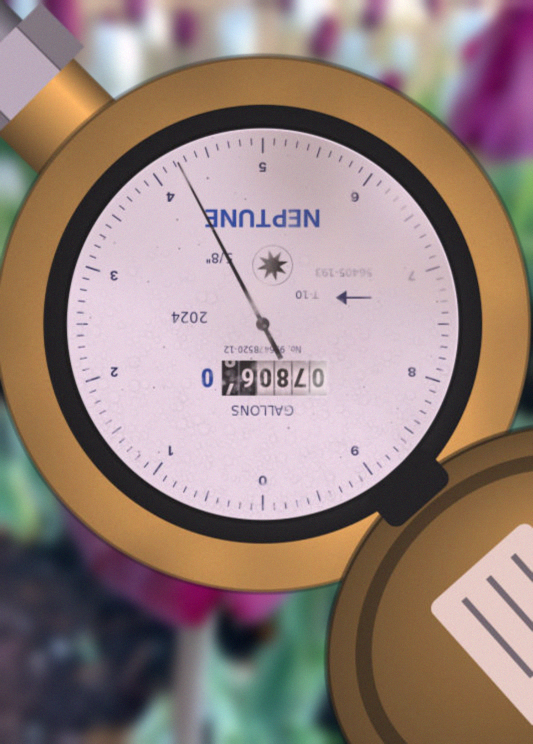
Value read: 780674.2gal
